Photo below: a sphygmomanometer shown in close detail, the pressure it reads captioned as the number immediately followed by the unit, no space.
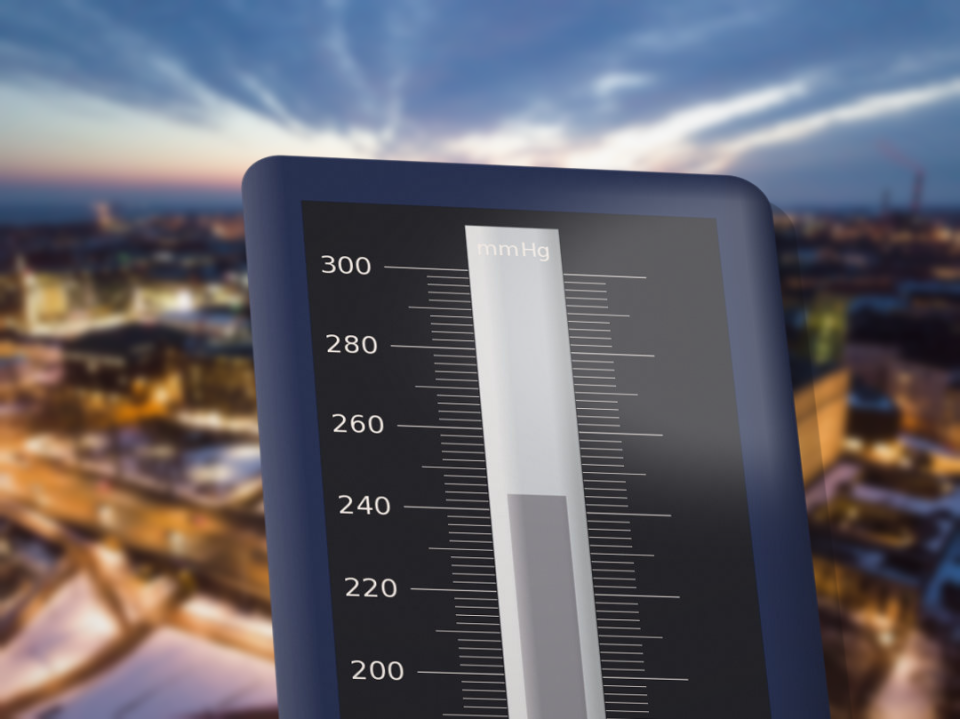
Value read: 244mmHg
